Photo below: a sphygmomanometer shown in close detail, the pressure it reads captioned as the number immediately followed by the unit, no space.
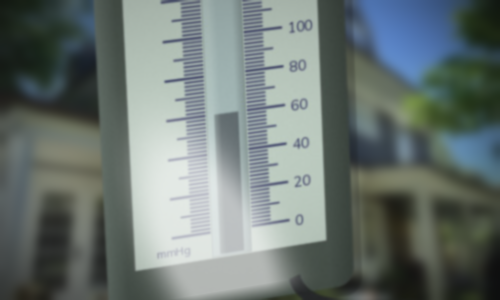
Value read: 60mmHg
